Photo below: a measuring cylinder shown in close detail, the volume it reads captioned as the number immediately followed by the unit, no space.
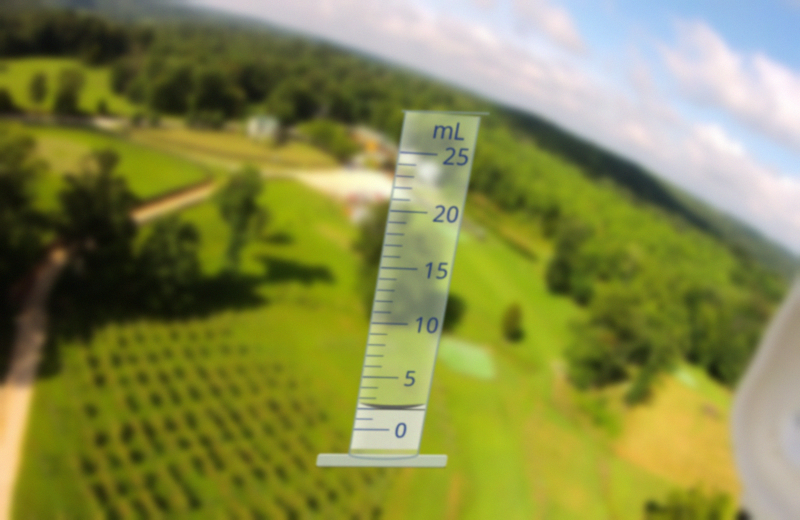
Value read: 2mL
